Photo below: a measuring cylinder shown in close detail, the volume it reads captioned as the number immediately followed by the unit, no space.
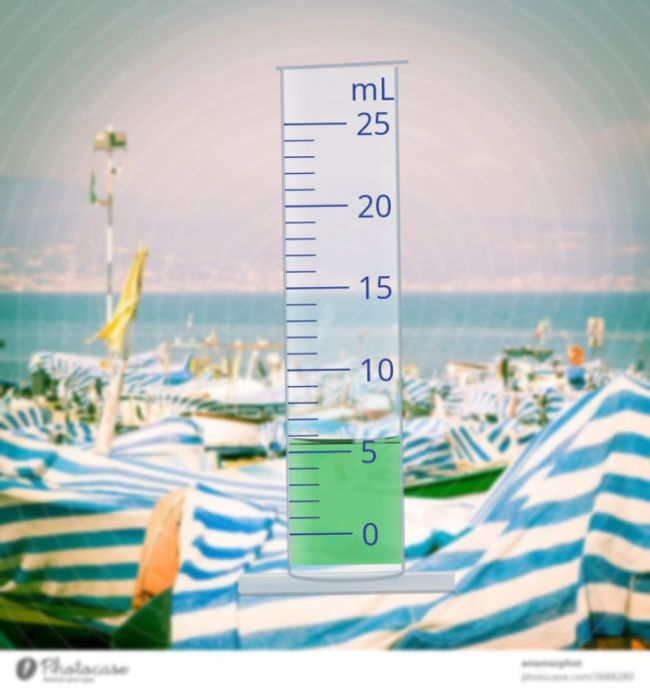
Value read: 5.5mL
